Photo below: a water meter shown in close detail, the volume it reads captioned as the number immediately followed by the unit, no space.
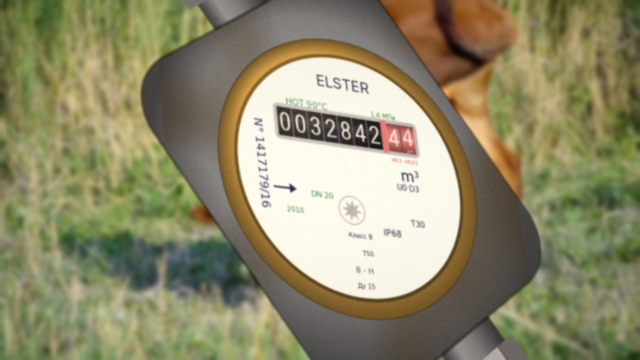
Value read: 32842.44m³
